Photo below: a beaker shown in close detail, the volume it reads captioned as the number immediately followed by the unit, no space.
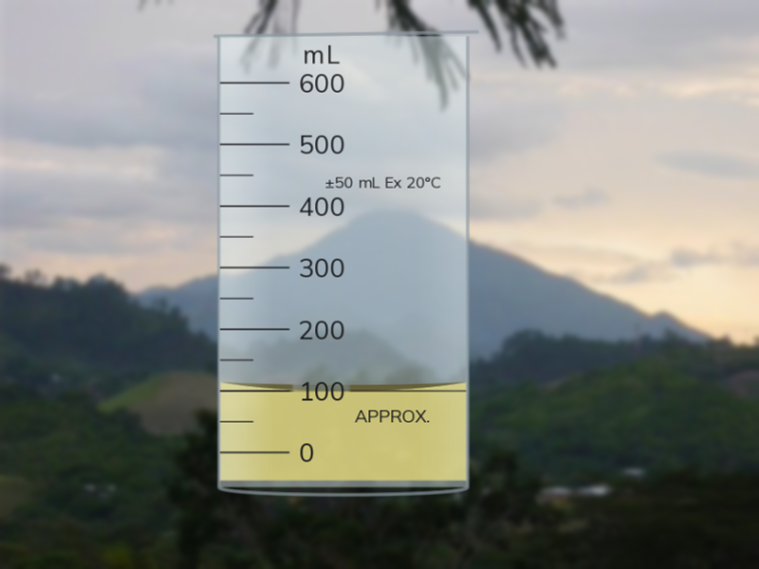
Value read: 100mL
